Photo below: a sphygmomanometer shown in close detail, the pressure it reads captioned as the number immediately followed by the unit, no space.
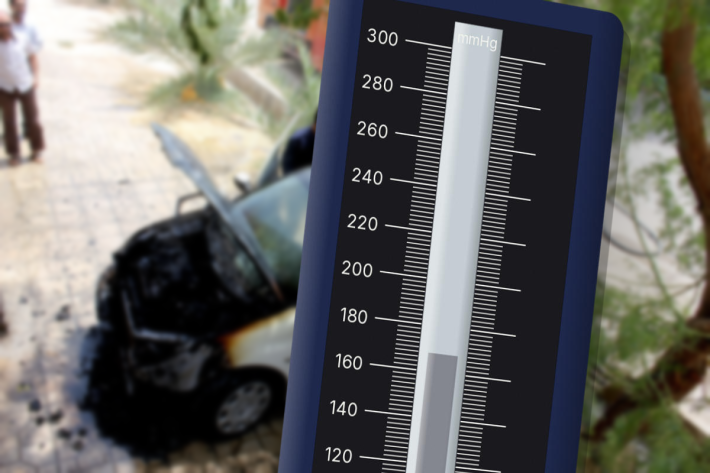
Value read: 168mmHg
